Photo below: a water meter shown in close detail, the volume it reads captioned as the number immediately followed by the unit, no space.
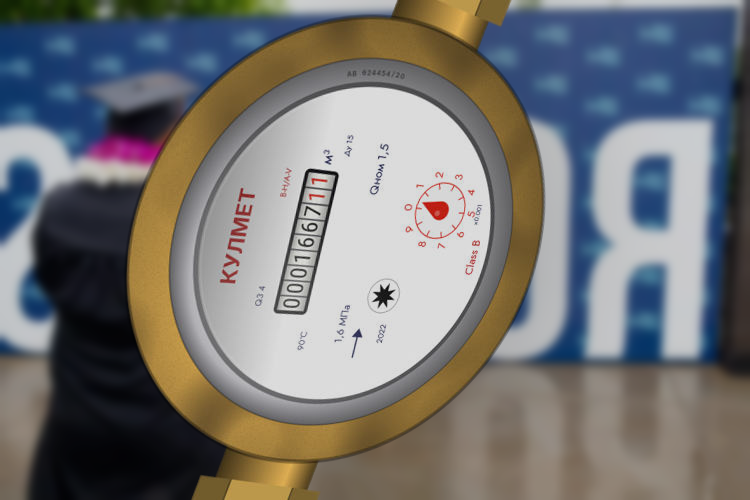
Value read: 1667.110m³
